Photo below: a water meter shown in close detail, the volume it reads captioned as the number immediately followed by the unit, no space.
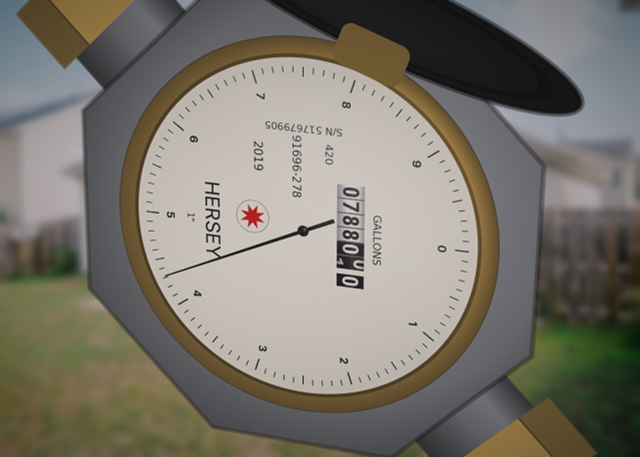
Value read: 788004.3gal
